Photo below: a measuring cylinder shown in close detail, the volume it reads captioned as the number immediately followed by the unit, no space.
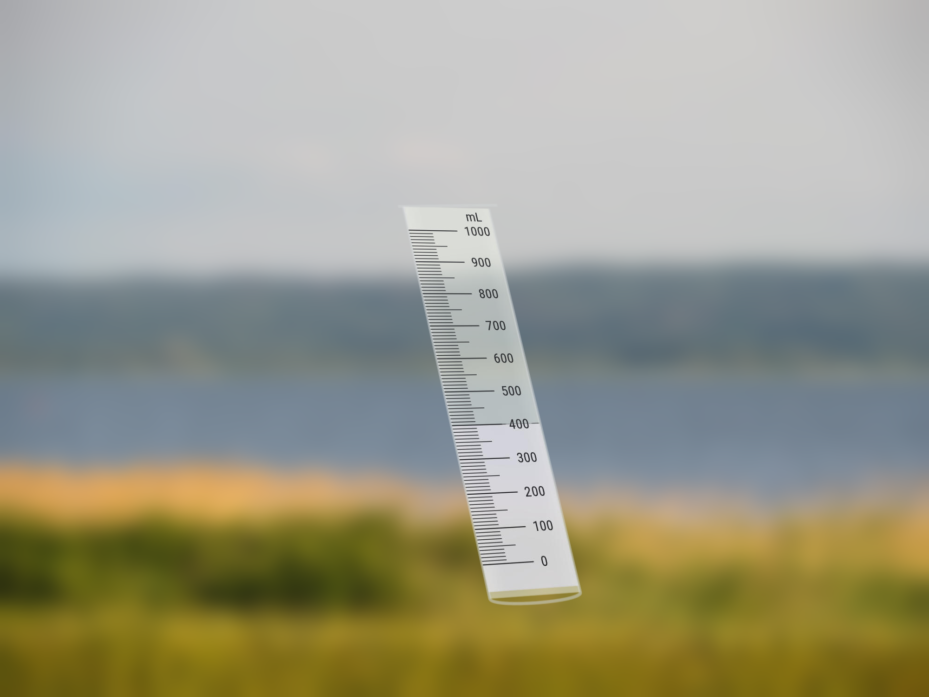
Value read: 400mL
